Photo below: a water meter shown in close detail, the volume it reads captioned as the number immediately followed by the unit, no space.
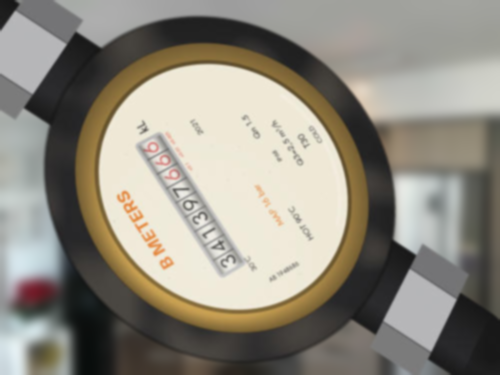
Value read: 341397.666kL
